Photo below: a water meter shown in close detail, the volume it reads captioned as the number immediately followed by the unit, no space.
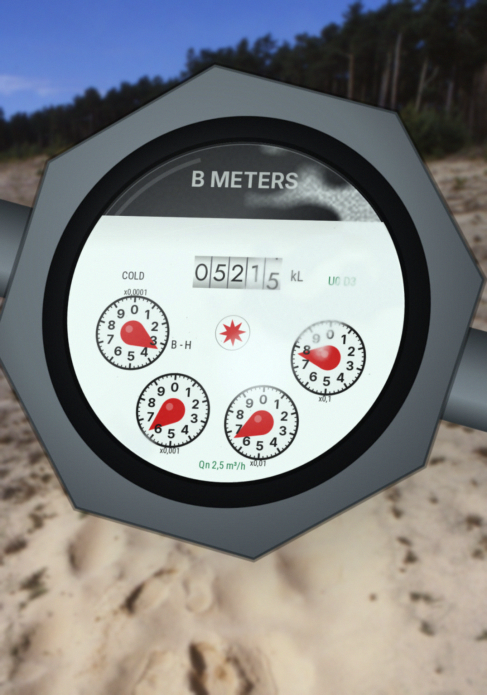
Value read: 5214.7663kL
